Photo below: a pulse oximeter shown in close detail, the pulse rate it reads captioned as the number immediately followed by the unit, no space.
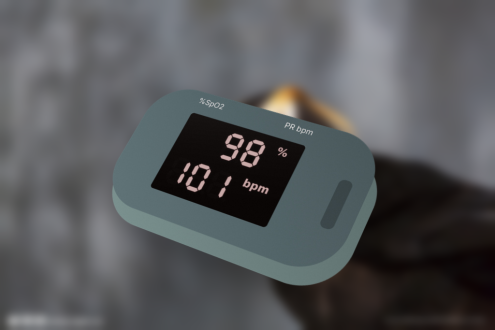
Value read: 101bpm
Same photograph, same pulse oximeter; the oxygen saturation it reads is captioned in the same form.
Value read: 98%
